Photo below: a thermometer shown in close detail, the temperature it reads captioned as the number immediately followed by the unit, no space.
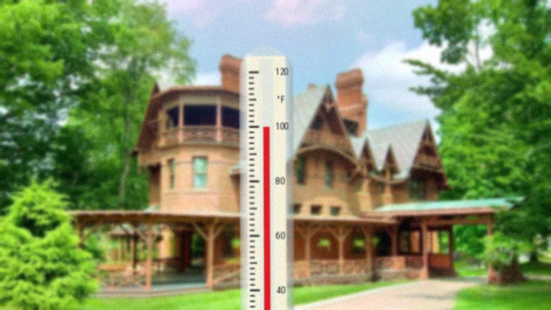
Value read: 100°F
